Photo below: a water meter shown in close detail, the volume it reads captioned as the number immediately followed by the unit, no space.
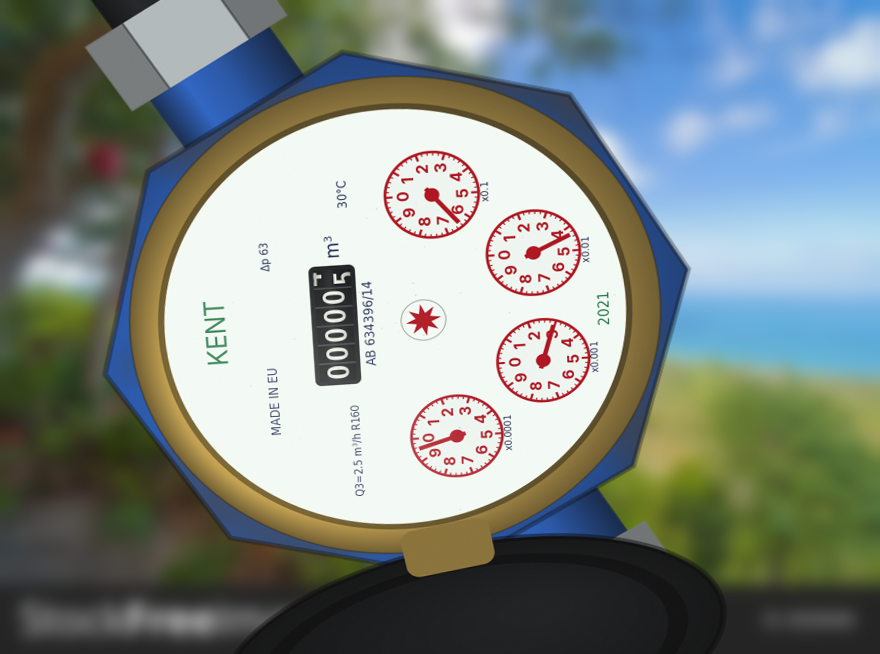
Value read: 4.6429m³
